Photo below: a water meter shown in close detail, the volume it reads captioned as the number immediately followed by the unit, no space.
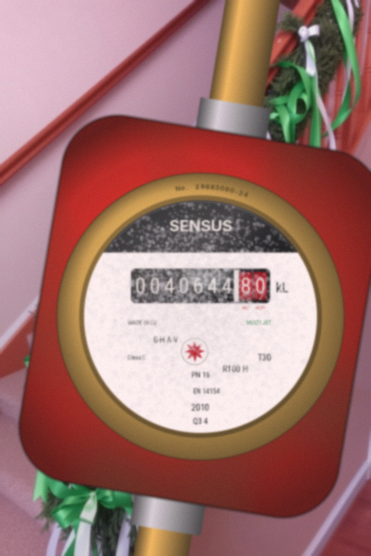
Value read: 40644.80kL
